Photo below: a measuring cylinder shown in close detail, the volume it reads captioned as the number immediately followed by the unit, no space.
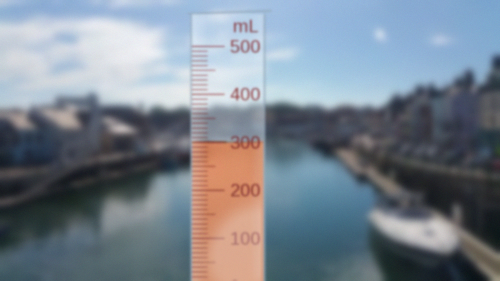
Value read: 300mL
